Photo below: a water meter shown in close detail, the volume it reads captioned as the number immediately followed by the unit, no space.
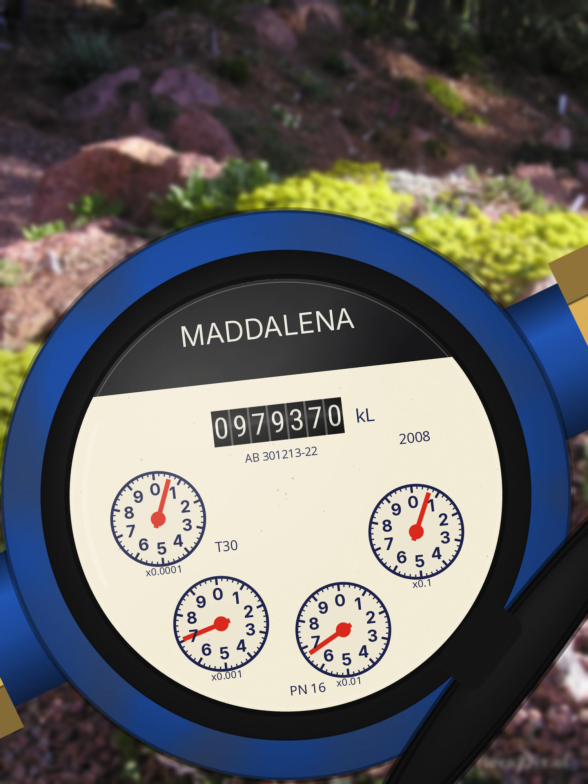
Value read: 979370.0670kL
